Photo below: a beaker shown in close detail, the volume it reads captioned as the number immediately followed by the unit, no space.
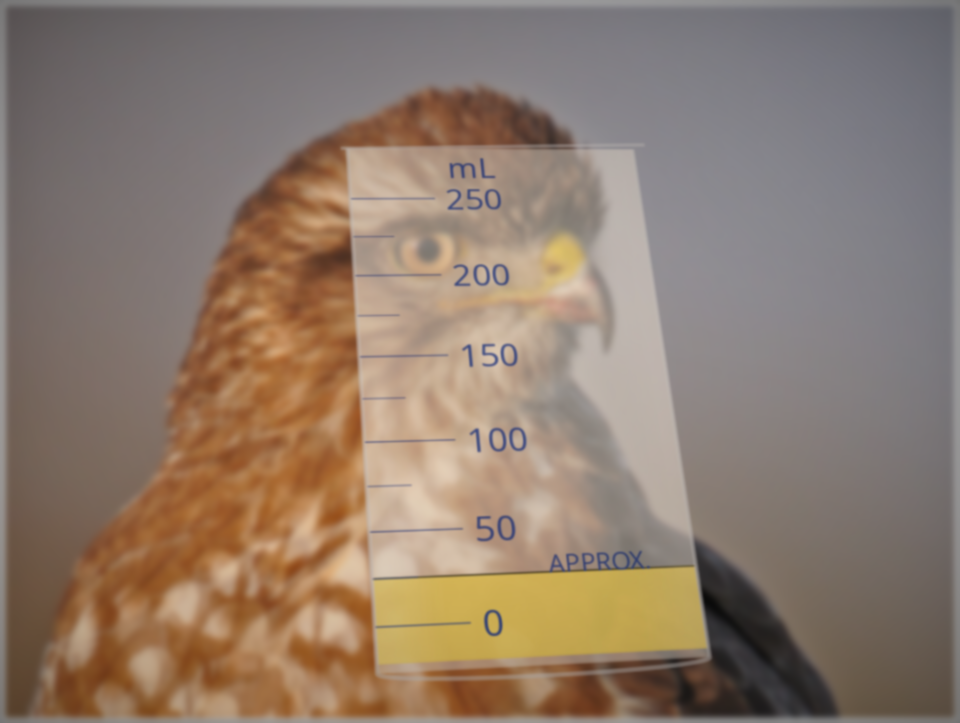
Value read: 25mL
